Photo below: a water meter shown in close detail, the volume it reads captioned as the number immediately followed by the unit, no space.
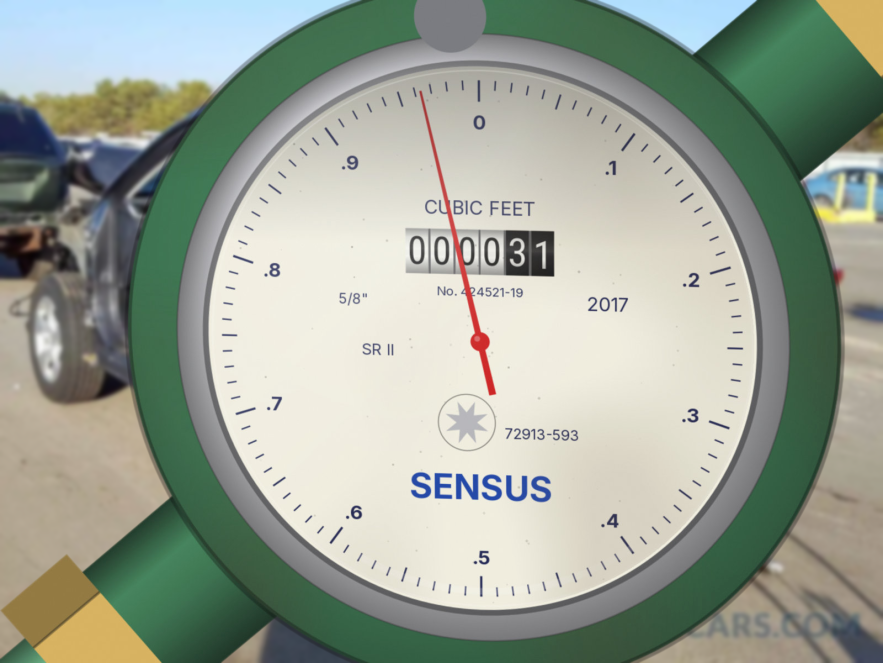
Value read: 30.96ft³
